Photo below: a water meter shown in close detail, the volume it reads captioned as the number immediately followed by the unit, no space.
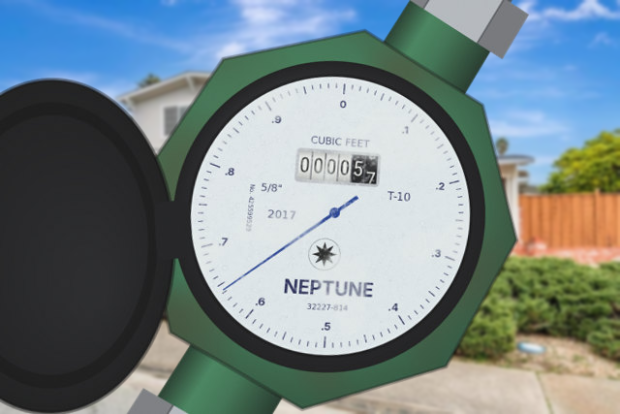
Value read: 56.64ft³
